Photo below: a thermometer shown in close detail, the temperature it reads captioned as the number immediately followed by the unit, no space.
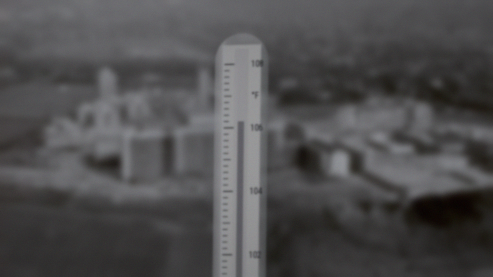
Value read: 106.2°F
